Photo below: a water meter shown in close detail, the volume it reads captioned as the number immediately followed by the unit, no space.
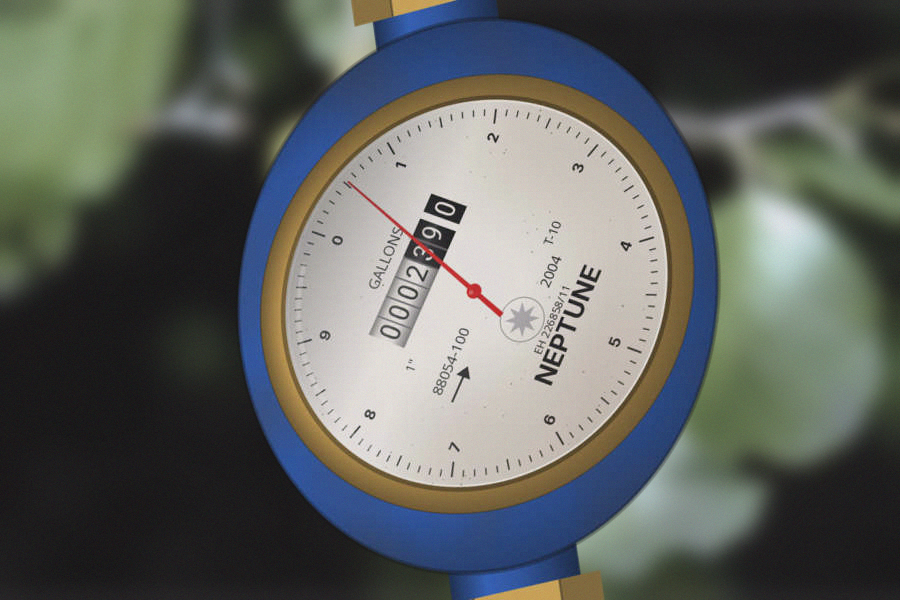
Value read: 2390.5gal
